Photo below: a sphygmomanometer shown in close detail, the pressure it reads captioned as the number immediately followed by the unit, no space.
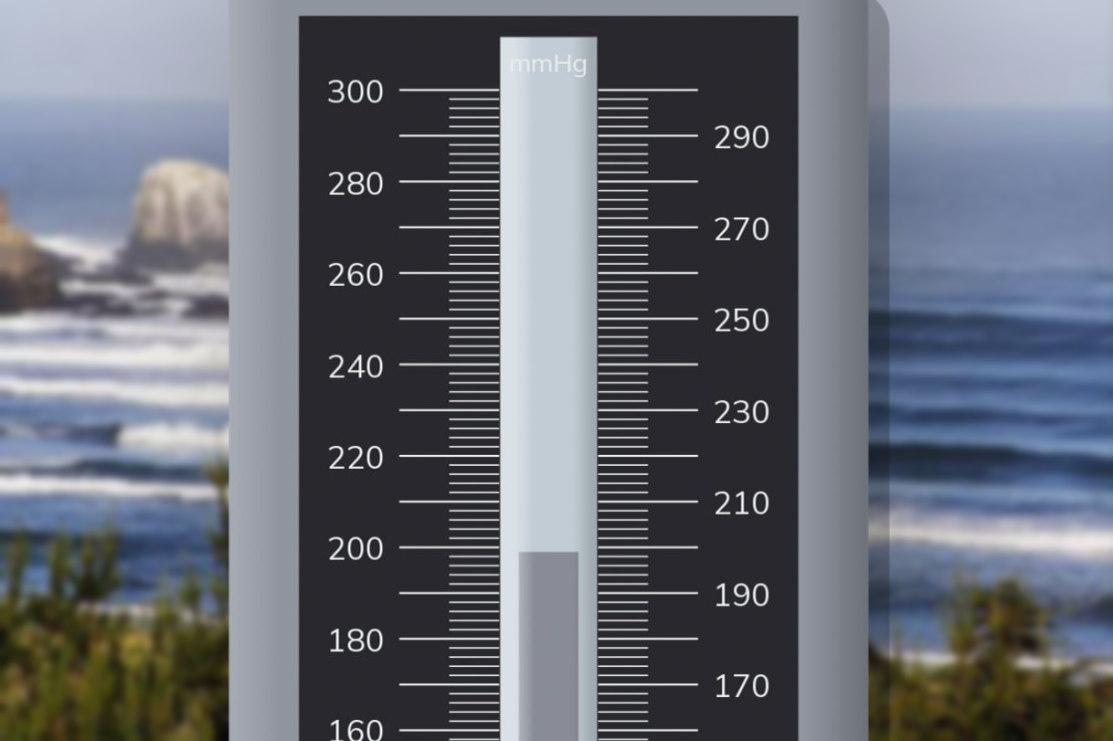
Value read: 199mmHg
